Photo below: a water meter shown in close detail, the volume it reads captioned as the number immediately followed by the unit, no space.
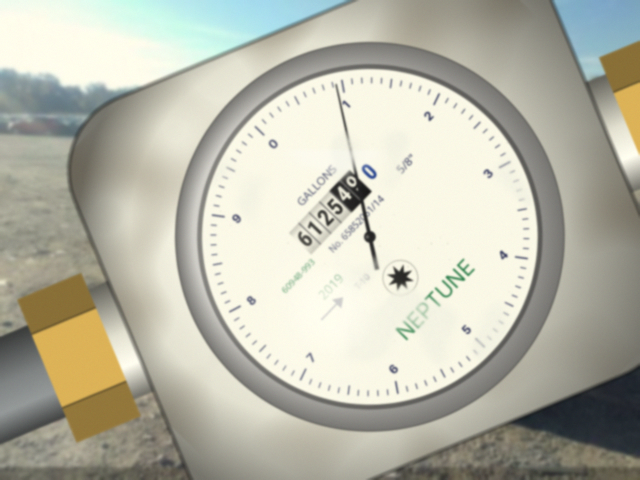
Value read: 6125490.9gal
